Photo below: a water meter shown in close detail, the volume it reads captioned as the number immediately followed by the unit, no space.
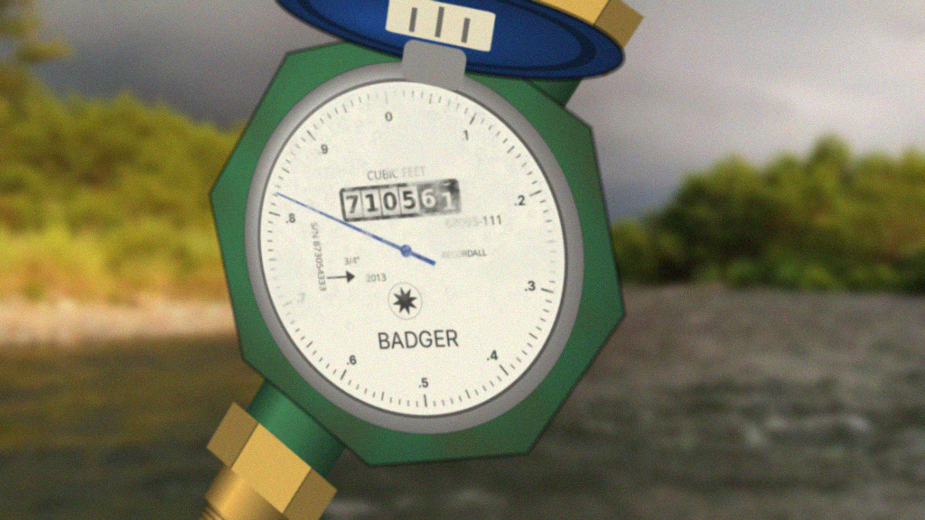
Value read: 710560.82ft³
